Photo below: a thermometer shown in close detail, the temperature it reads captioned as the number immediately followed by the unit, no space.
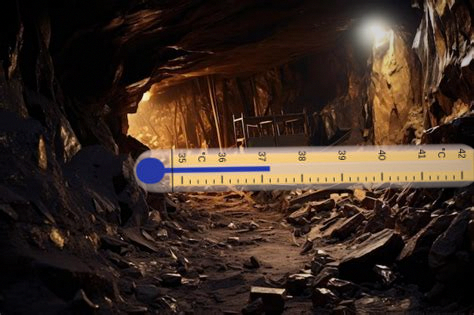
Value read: 37.2°C
